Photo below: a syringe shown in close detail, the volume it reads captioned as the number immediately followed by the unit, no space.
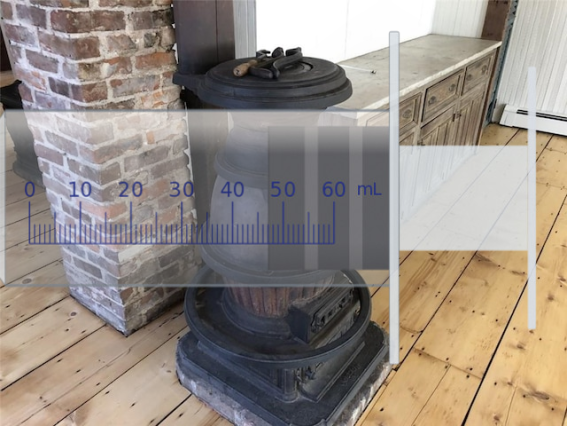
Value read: 47mL
